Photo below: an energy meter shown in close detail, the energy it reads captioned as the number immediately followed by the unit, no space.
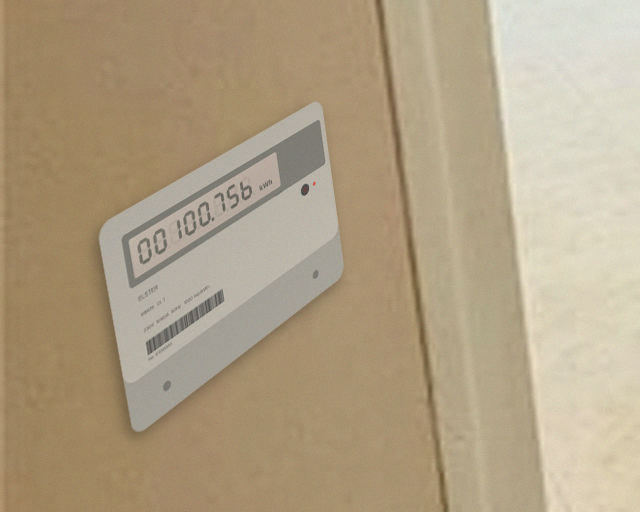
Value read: 100.756kWh
